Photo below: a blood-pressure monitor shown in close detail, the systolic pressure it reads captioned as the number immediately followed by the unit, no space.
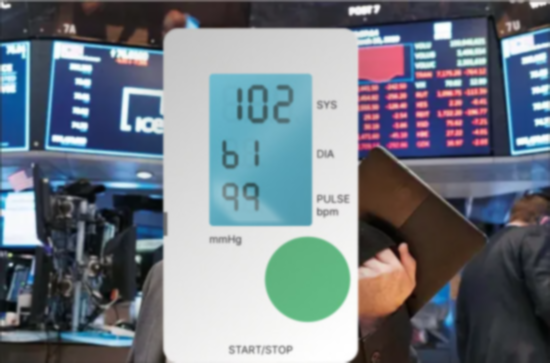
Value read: 102mmHg
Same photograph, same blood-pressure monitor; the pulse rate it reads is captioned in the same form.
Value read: 99bpm
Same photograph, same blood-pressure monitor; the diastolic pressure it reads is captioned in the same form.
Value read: 61mmHg
